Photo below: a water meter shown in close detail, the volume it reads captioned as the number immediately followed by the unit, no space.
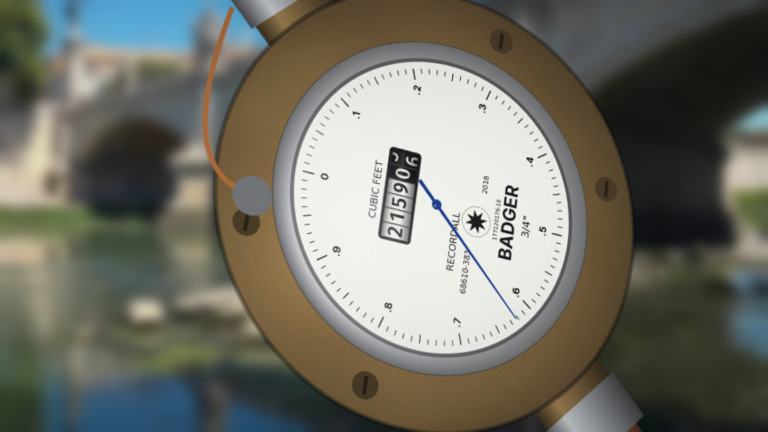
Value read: 215905.62ft³
